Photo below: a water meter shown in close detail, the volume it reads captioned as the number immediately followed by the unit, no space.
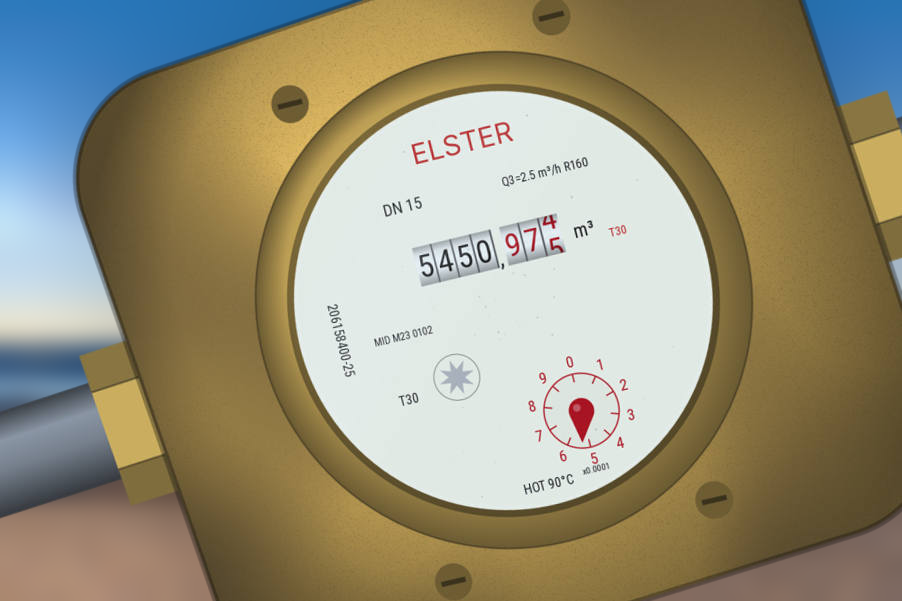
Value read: 5450.9745m³
